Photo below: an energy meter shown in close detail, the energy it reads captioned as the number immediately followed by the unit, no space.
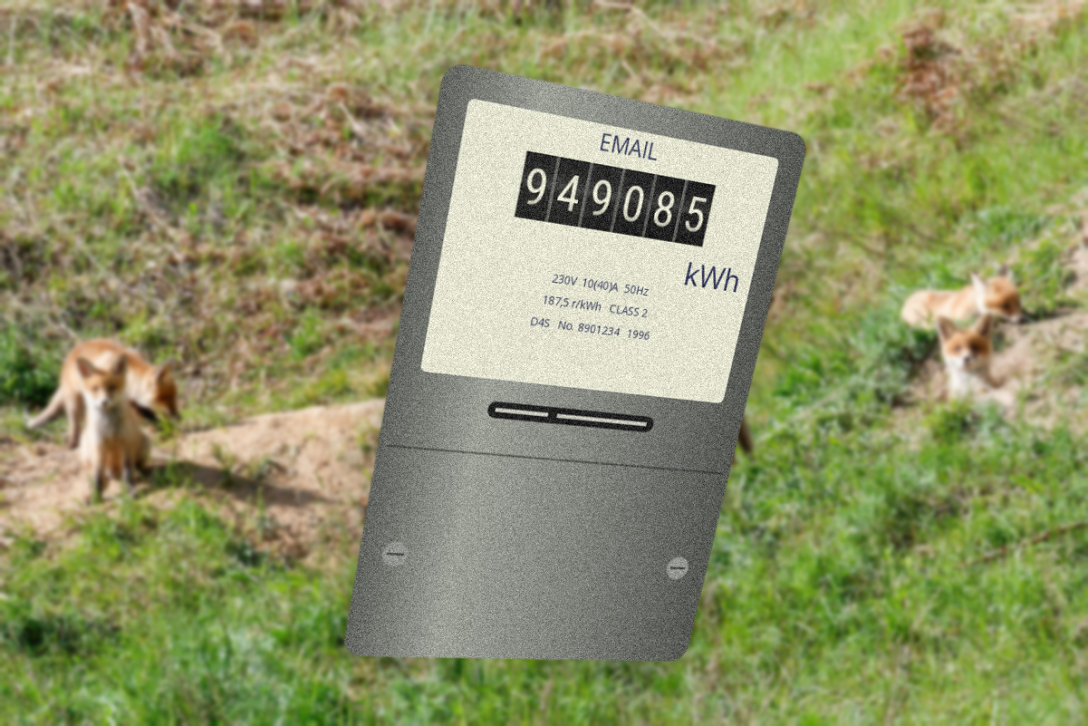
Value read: 949085kWh
